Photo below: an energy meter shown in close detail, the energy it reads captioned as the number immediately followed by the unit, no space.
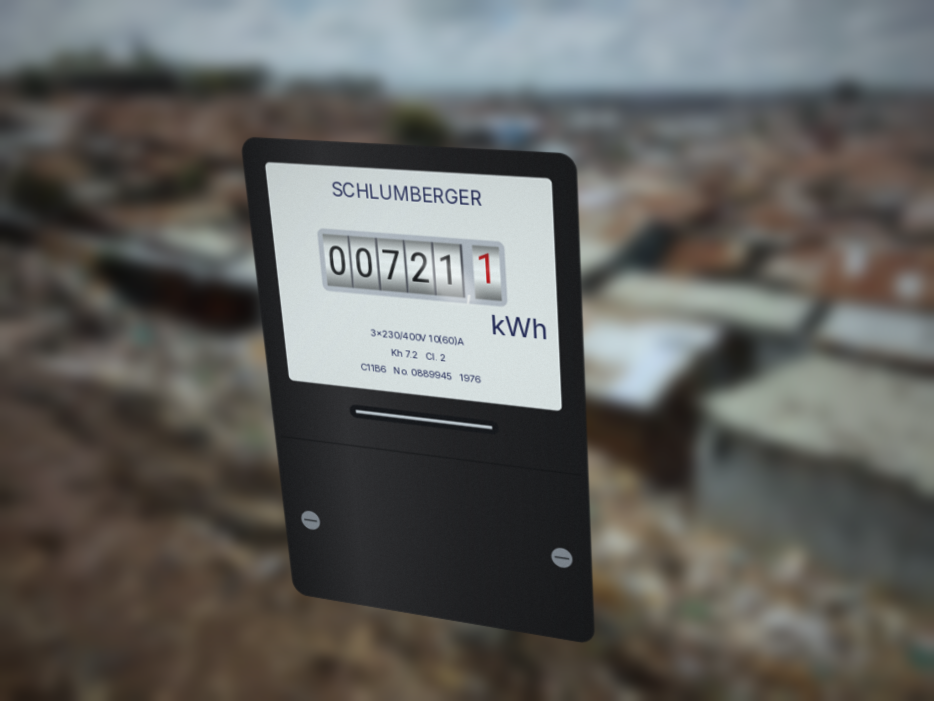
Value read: 721.1kWh
